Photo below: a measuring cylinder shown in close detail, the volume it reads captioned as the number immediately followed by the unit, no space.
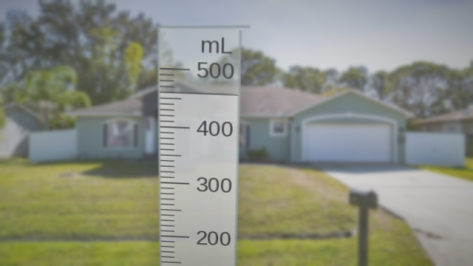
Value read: 460mL
